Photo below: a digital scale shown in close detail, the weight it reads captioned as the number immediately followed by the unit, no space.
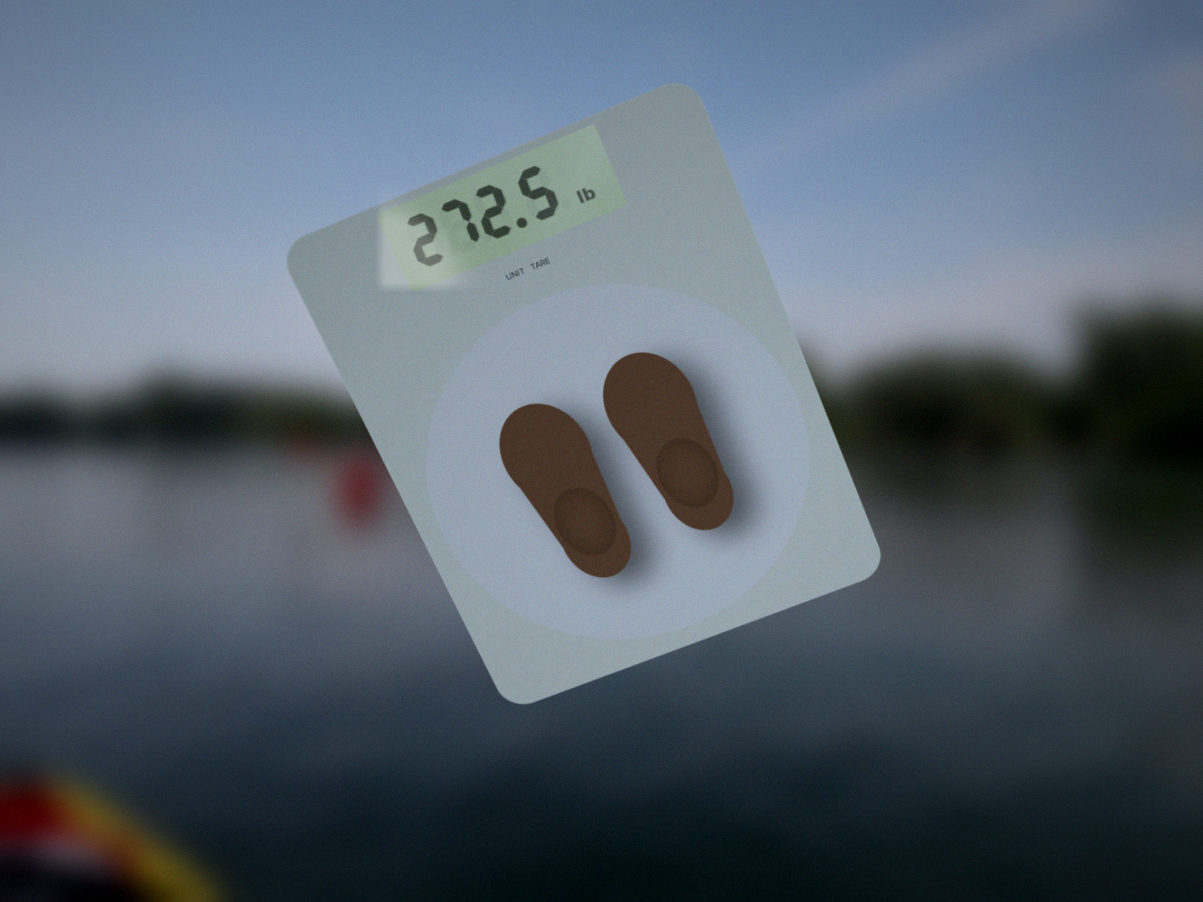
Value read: 272.5lb
